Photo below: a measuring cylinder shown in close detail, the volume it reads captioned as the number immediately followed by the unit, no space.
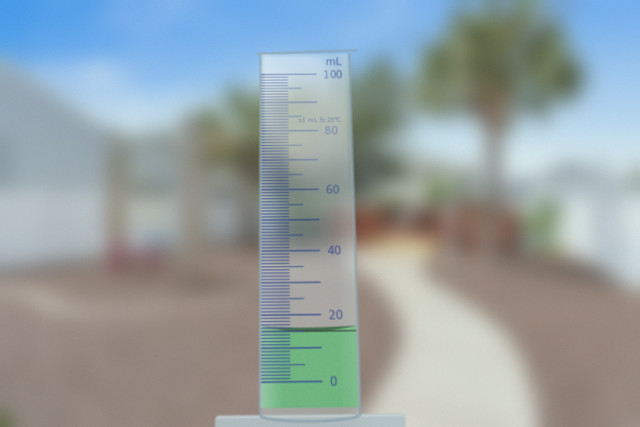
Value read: 15mL
